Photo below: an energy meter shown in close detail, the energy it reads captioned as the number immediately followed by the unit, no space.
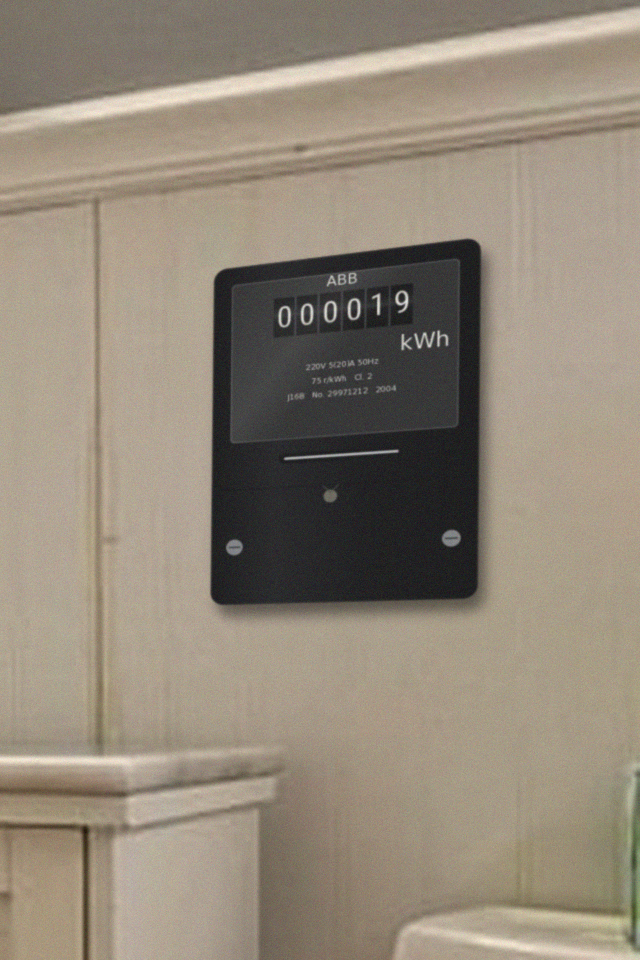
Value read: 19kWh
